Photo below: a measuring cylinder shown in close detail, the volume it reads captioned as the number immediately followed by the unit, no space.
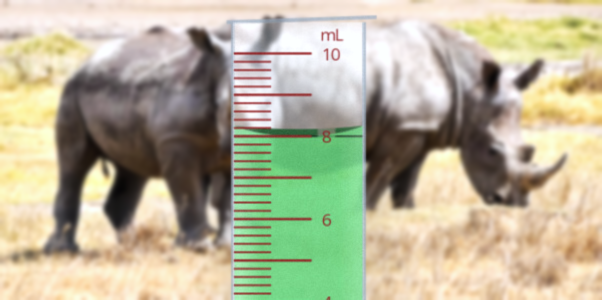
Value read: 8mL
